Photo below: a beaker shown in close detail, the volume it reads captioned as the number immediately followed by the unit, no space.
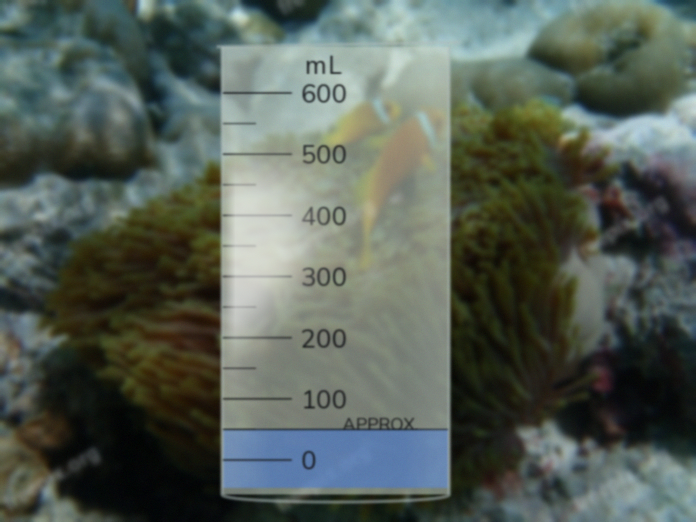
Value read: 50mL
